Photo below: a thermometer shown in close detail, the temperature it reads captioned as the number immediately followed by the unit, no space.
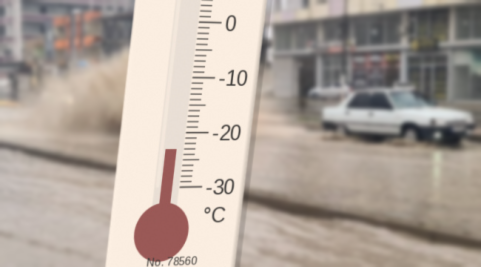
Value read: -23°C
